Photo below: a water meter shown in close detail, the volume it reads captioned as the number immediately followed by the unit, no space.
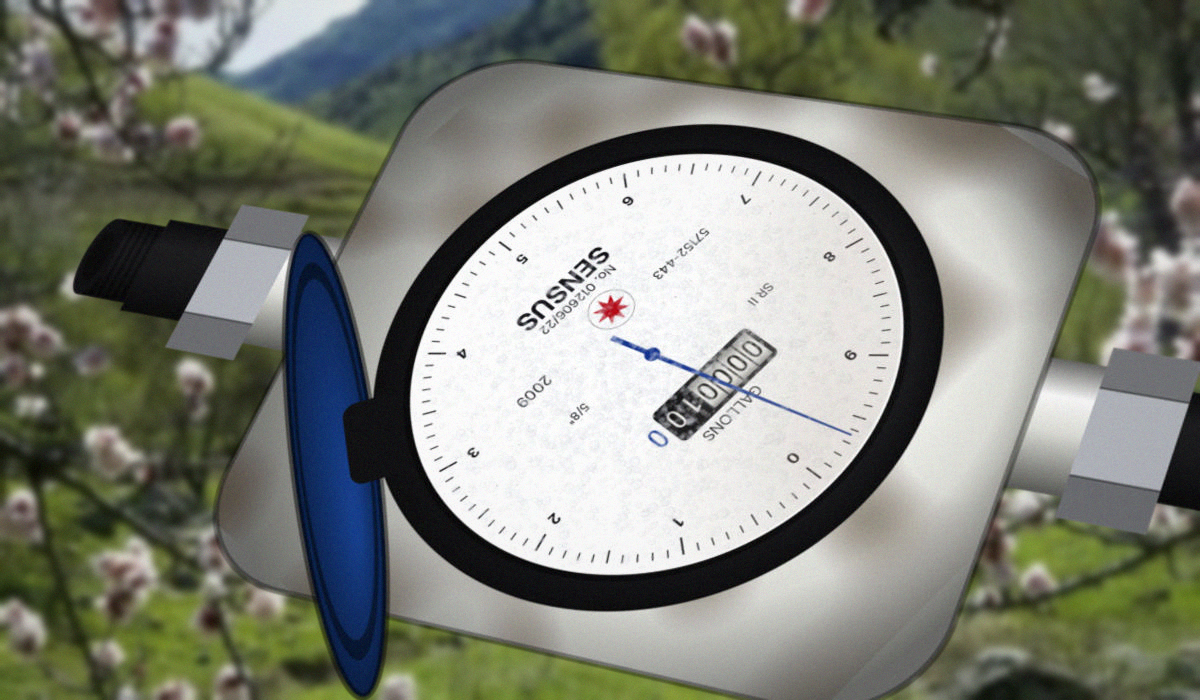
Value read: 99.6gal
